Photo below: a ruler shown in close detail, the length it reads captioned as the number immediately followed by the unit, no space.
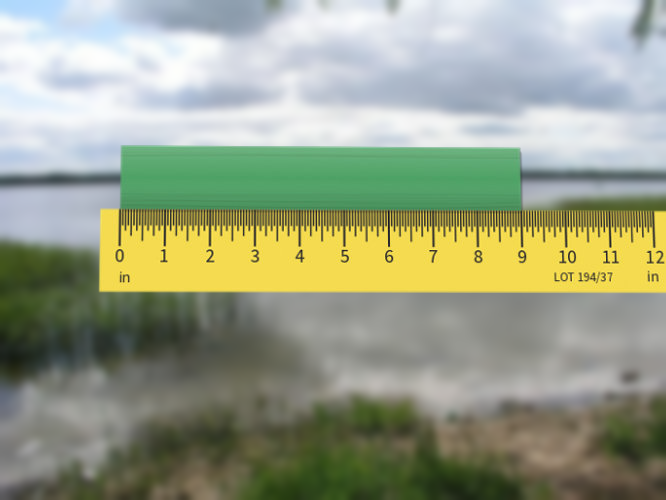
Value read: 9in
